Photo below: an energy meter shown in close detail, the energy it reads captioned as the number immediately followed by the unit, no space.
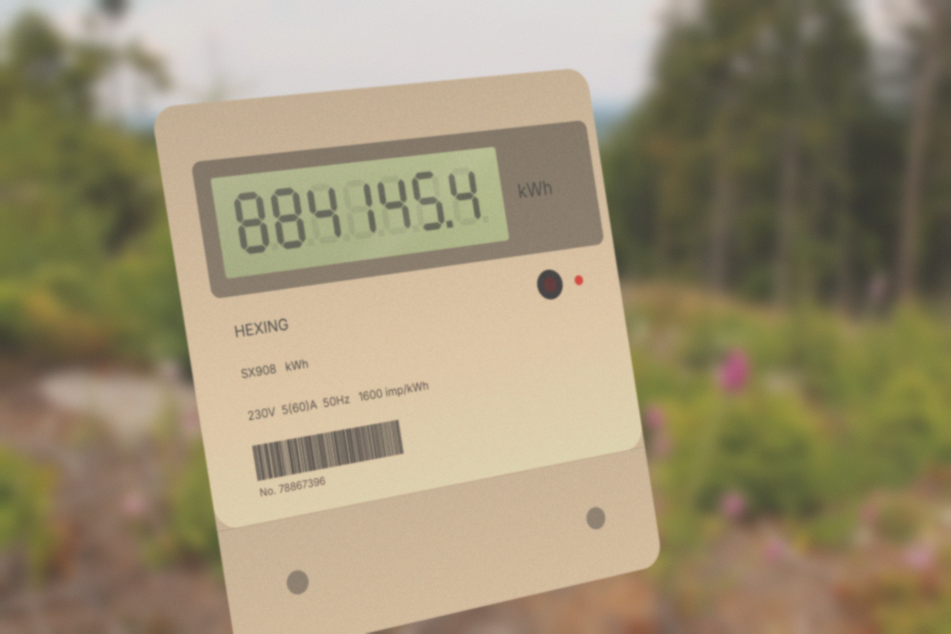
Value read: 884145.4kWh
